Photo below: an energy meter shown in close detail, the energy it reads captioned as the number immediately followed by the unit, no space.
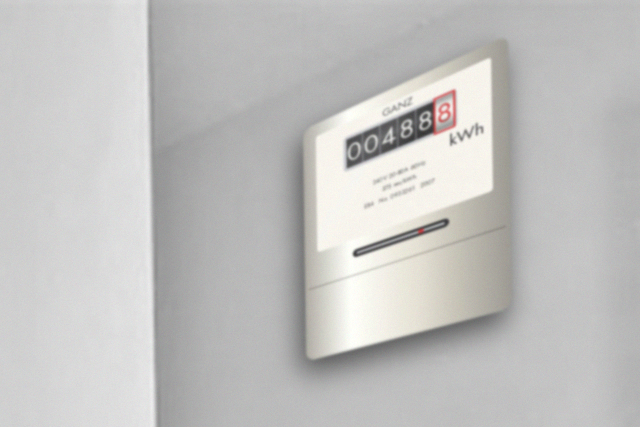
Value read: 488.8kWh
